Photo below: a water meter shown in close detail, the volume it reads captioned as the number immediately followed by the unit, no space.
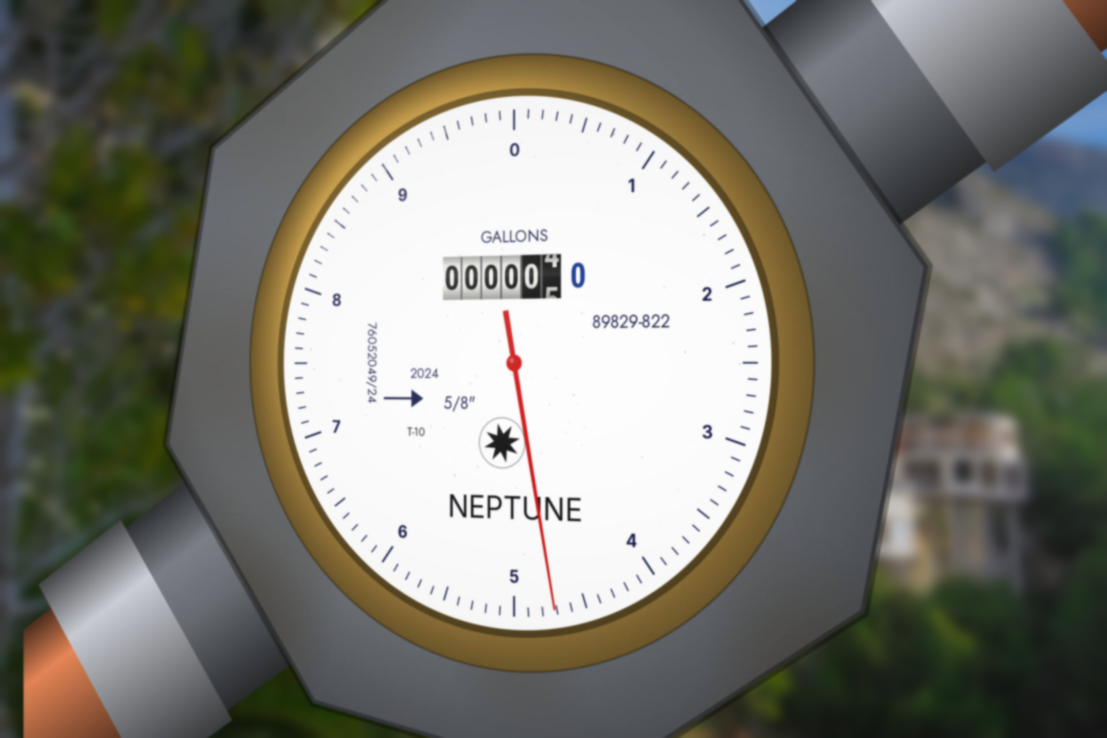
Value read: 44.7gal
